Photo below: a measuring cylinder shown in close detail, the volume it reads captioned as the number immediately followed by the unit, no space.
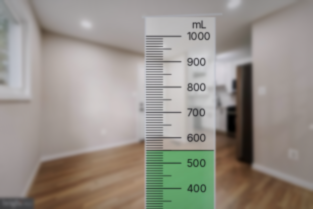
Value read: 550mL
